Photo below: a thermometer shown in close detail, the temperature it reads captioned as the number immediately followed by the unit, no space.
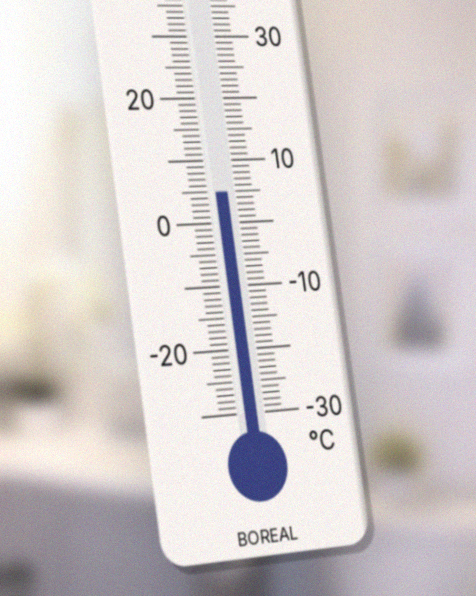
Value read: 5°C
